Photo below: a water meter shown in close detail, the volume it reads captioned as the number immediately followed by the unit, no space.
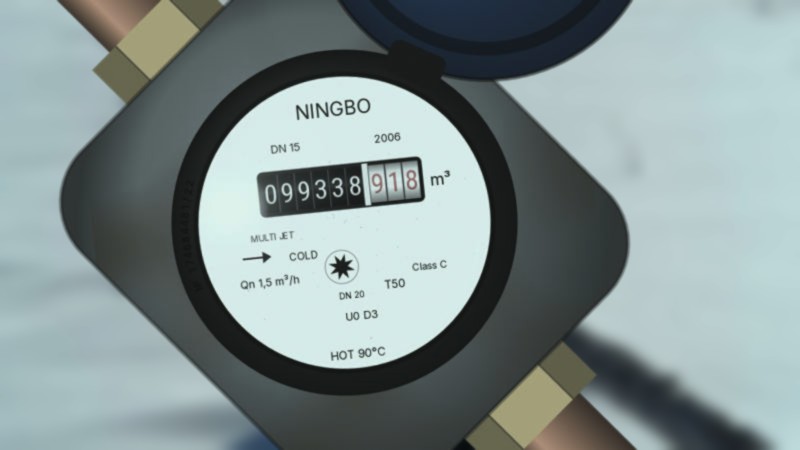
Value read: 99338.918m³
